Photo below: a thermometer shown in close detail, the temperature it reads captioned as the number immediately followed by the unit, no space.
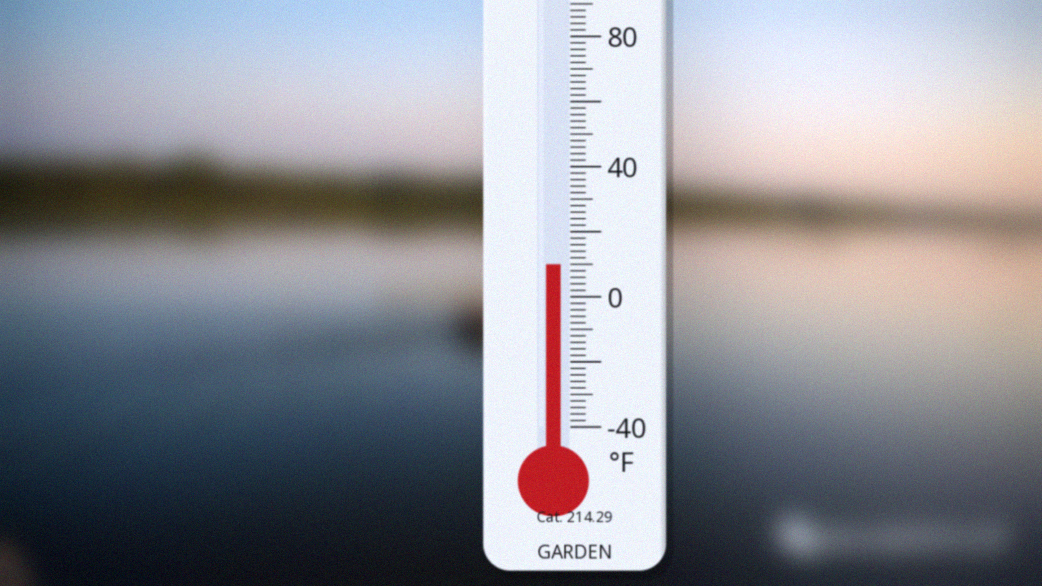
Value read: 10°F
